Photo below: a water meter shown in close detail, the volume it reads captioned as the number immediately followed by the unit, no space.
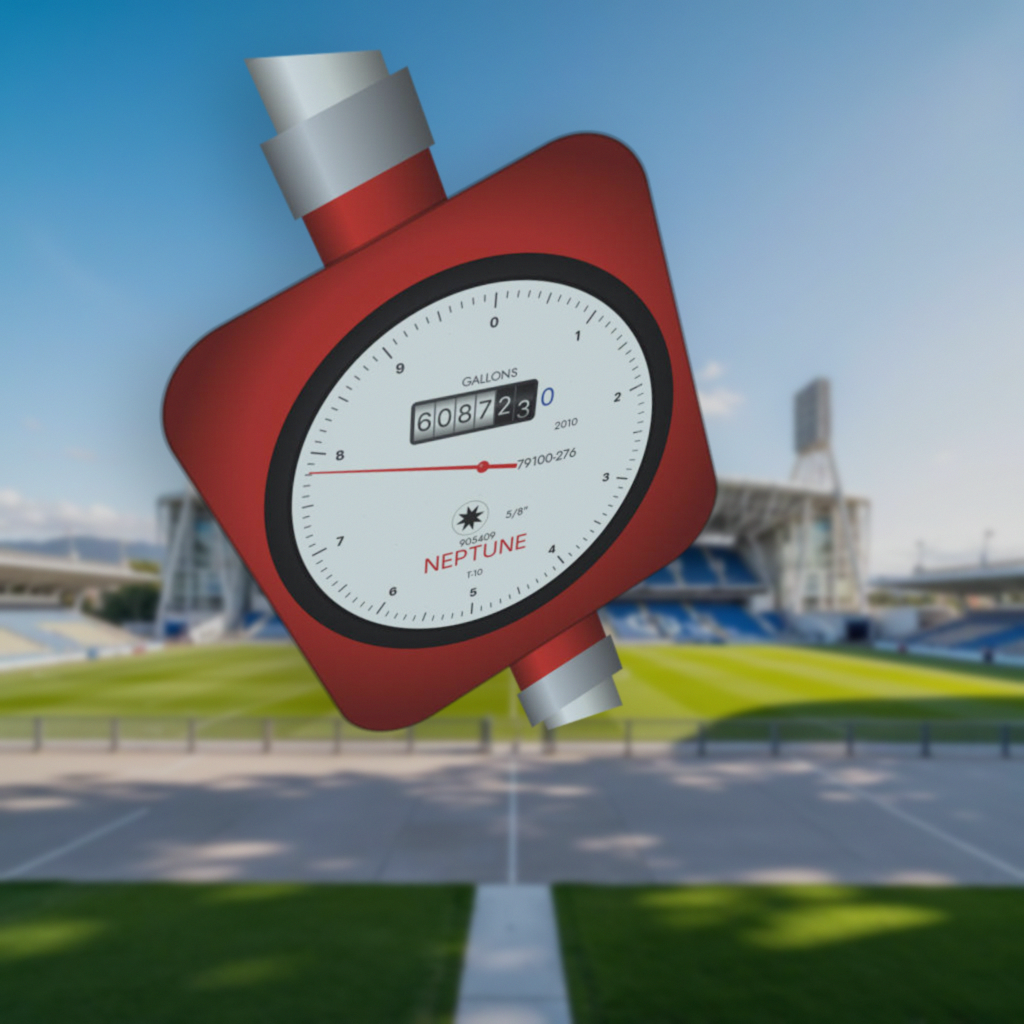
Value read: 6087227.8gal
